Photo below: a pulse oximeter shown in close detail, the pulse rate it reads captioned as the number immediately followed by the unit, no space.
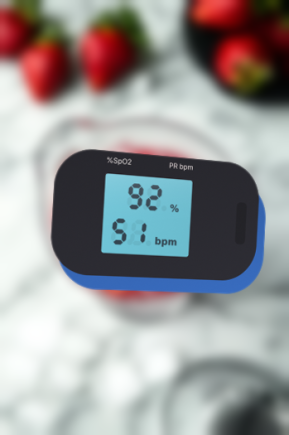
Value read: 51bpm
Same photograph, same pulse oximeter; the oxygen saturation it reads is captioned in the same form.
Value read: 92%
